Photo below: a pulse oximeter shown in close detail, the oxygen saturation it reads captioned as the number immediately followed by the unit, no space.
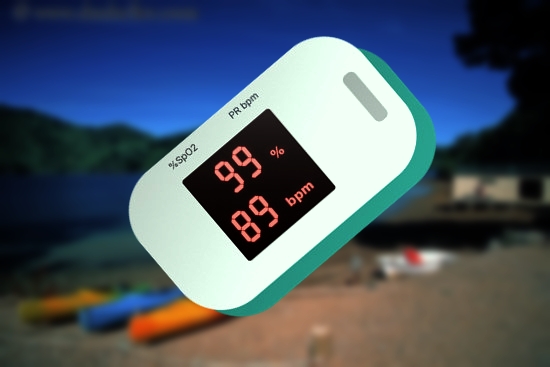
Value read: 99%
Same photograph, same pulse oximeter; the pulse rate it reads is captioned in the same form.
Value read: 89bpm
